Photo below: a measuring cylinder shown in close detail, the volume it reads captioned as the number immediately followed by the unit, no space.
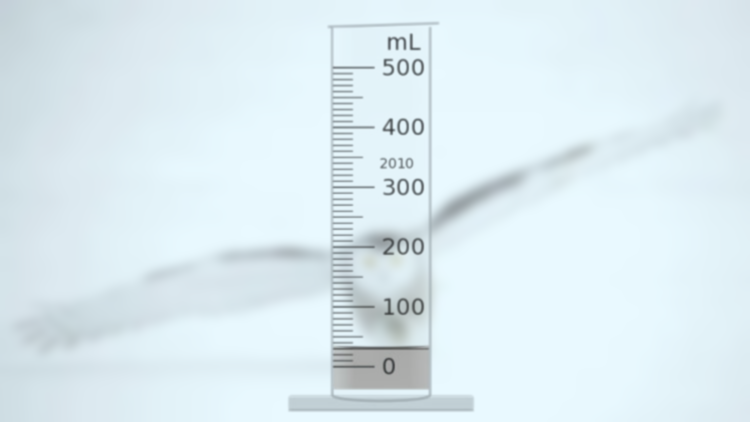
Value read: 30mL
